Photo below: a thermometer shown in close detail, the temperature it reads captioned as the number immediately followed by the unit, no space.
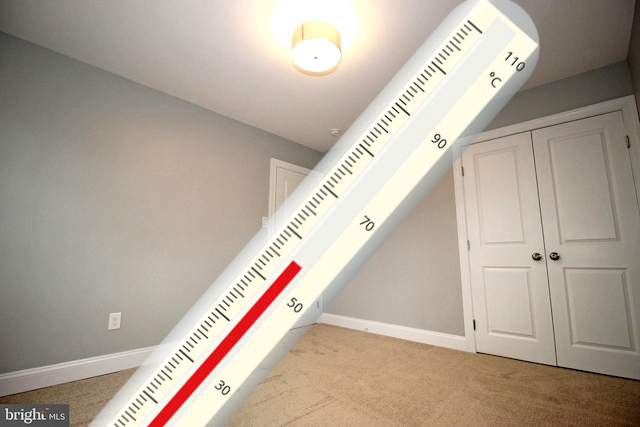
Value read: 56°C
